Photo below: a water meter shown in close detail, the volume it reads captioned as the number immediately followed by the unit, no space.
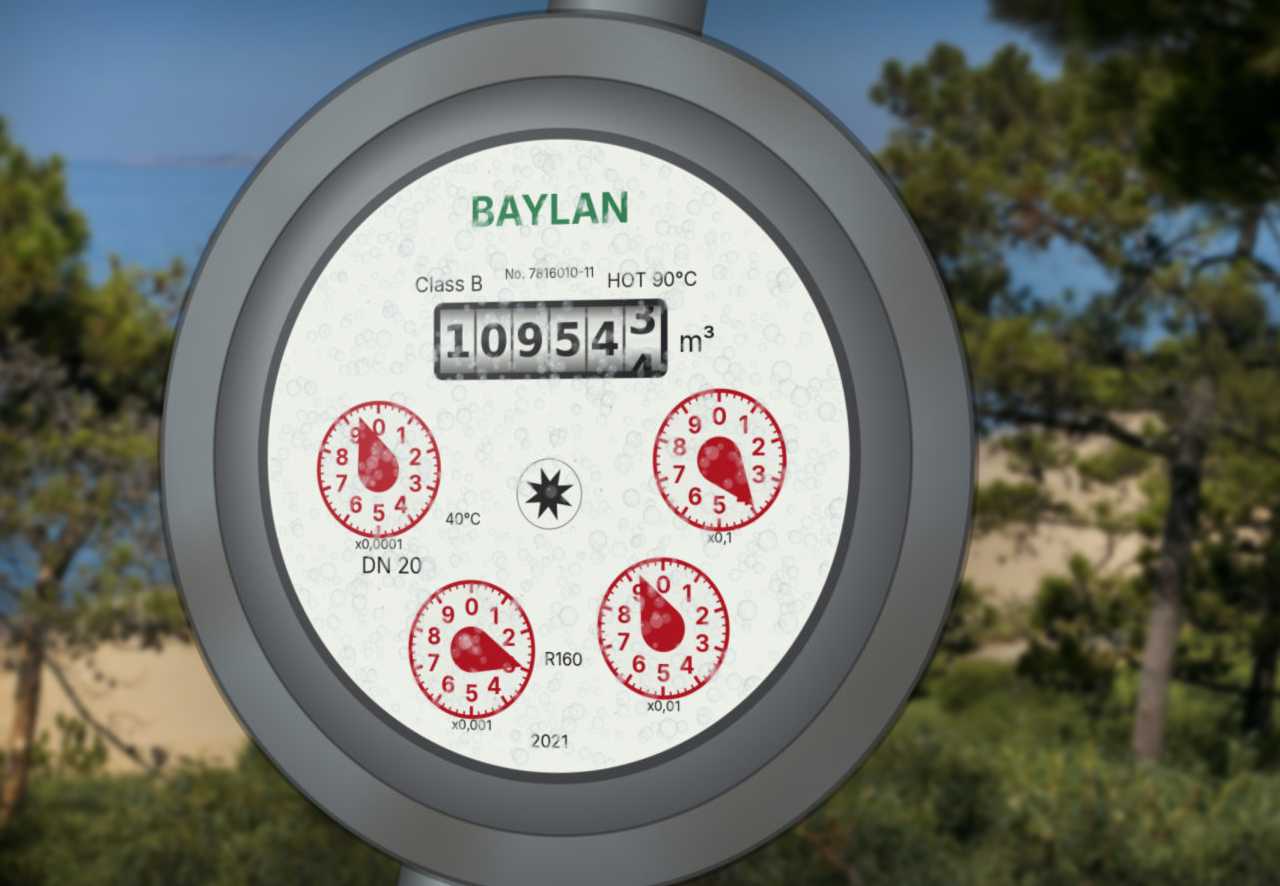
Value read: 109543.3929m³
